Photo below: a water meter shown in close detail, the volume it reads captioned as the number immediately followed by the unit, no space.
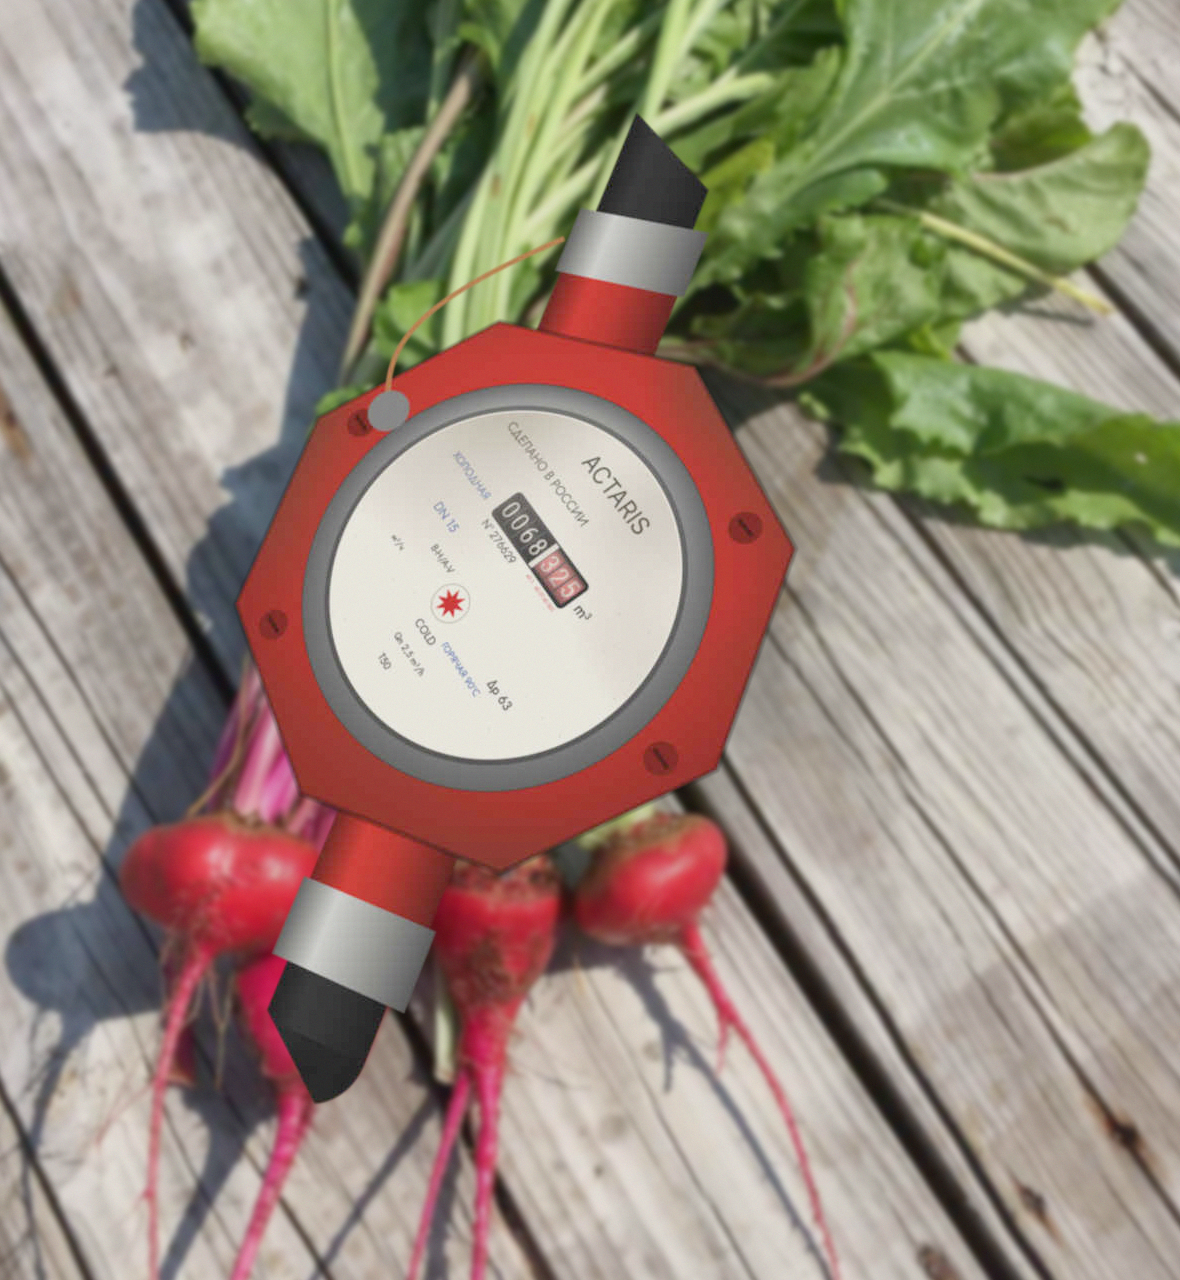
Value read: 68.325m³
